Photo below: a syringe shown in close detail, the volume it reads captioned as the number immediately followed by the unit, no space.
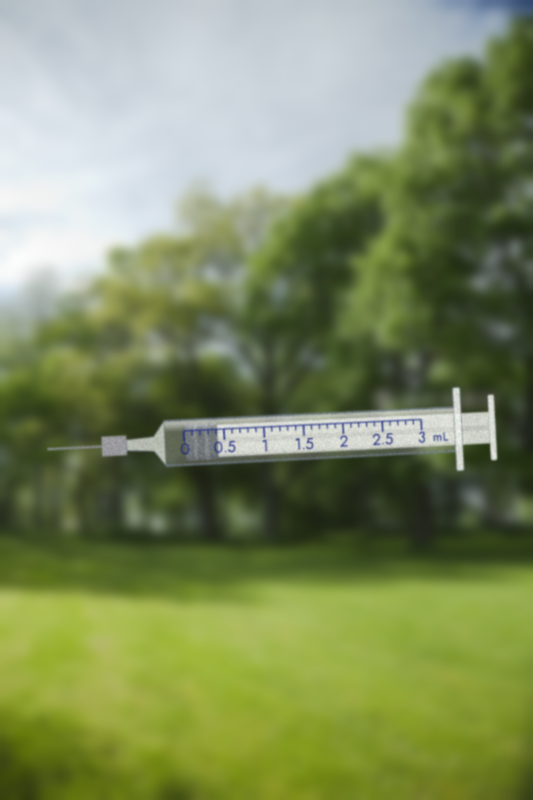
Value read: 0mL
